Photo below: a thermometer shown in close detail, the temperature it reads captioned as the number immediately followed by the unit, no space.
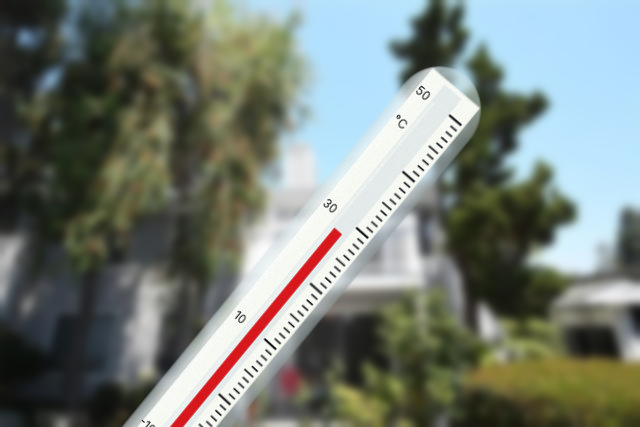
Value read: 28°C
